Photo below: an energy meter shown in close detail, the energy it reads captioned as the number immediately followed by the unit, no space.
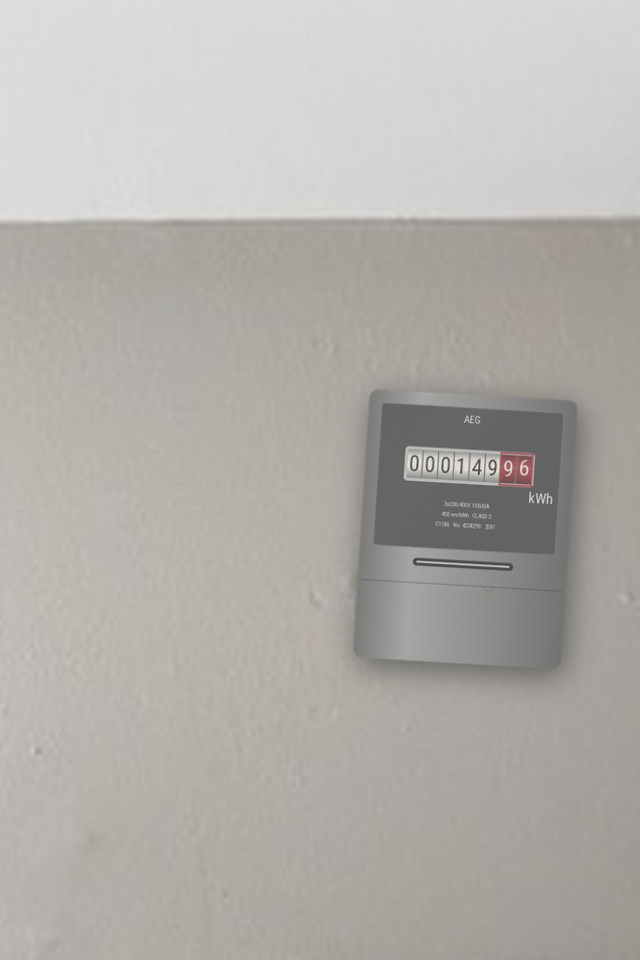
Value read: 149.96kWh
